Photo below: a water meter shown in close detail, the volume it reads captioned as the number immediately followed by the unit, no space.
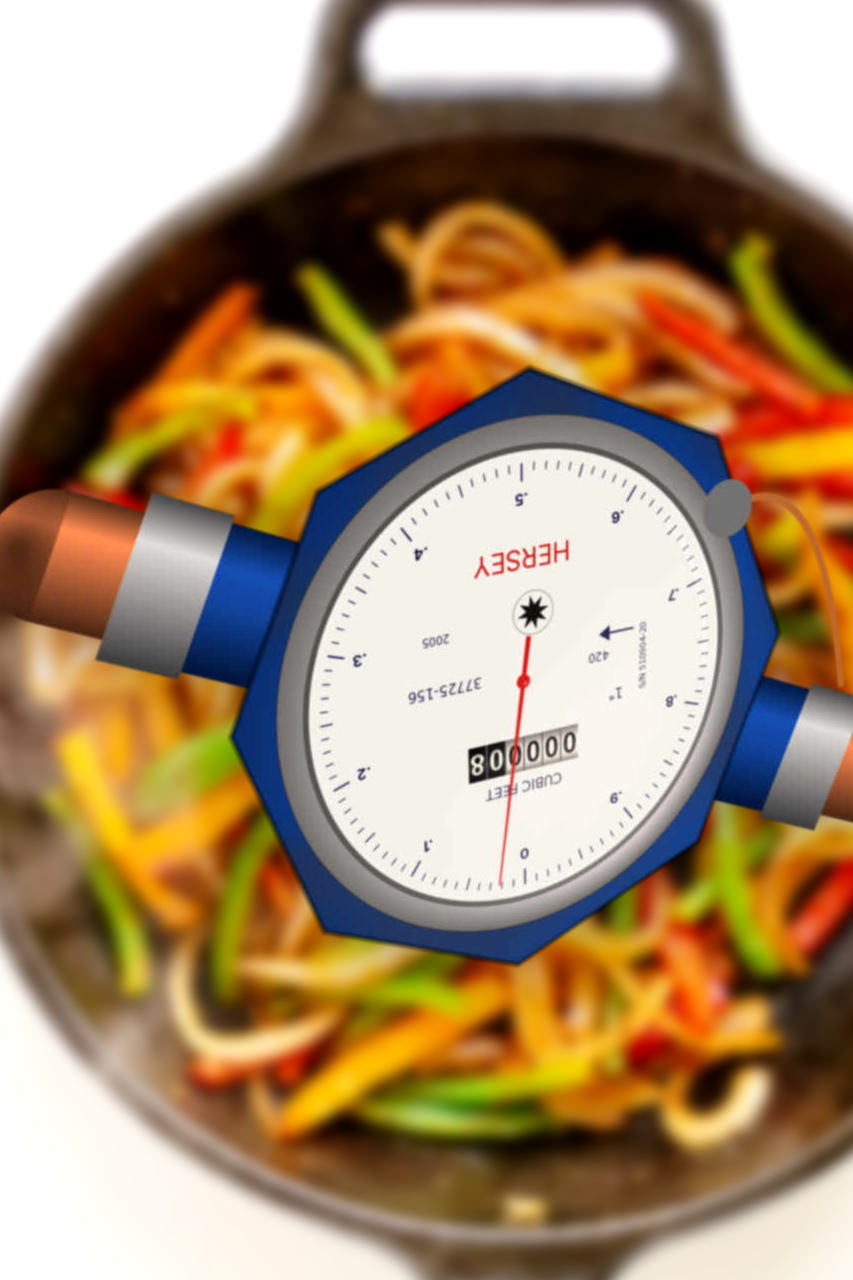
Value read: 8.02ft³
